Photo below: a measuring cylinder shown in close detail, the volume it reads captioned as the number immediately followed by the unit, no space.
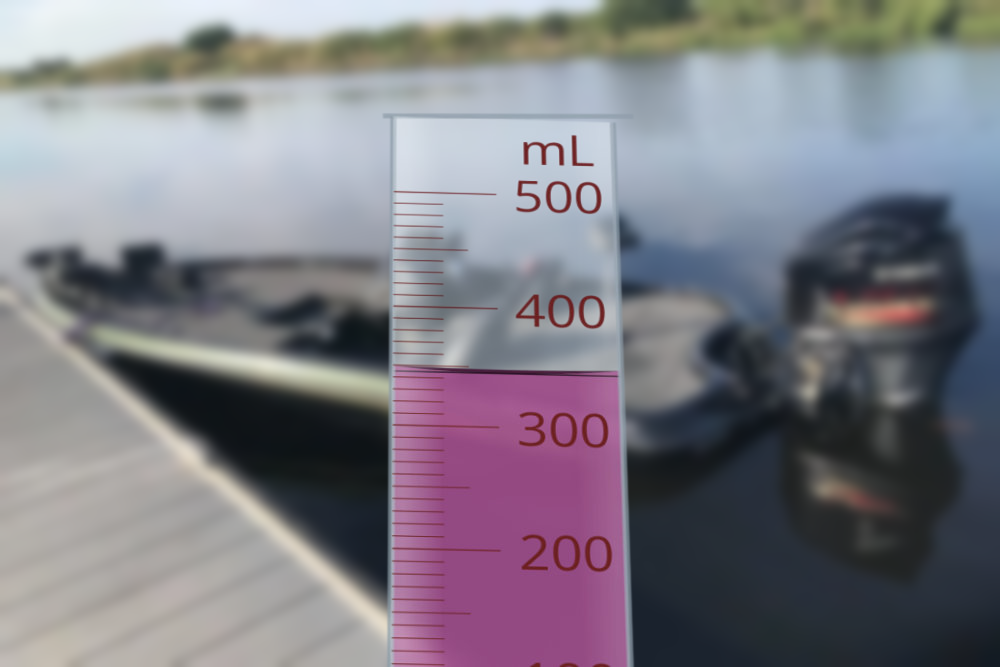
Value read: 345mL
